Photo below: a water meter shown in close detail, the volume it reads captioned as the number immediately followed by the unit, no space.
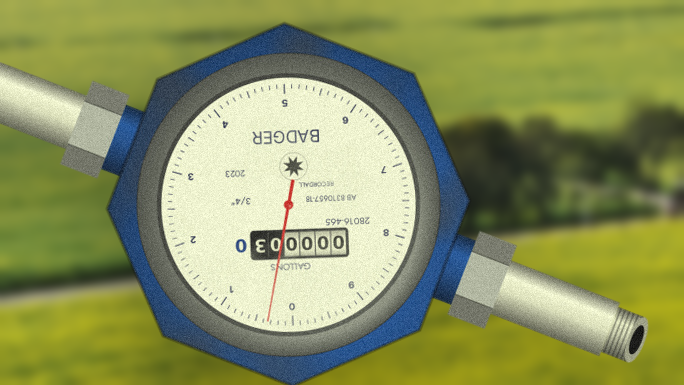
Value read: 30.3gal
